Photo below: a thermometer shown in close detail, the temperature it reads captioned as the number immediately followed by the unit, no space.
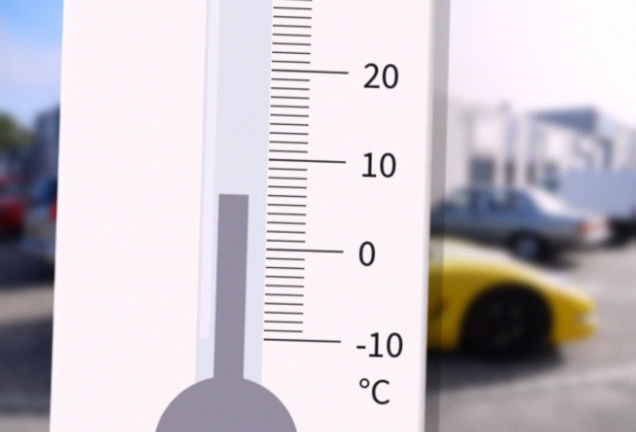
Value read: 6°C
